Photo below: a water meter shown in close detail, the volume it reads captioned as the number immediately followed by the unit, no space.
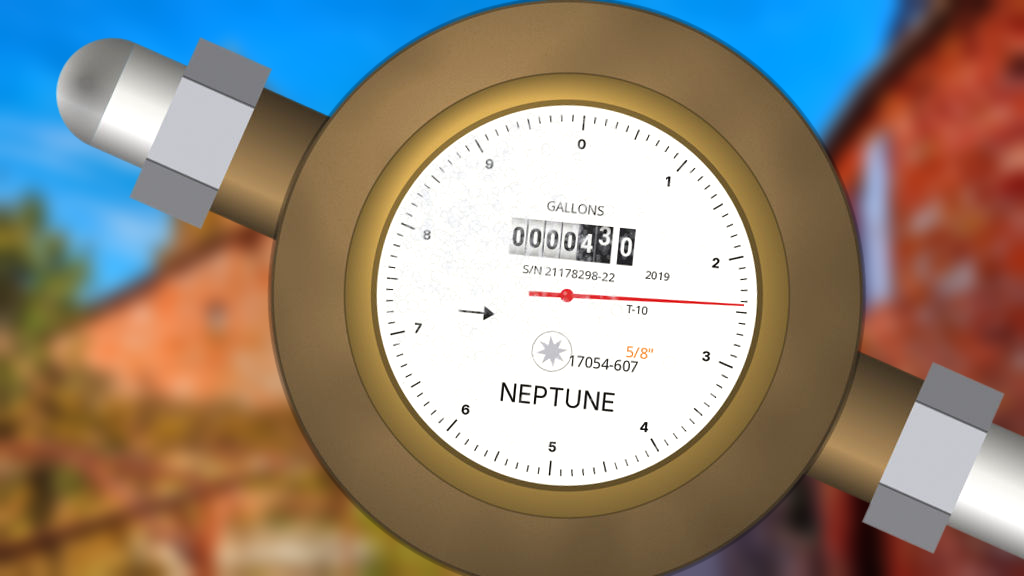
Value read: 432.4gal
